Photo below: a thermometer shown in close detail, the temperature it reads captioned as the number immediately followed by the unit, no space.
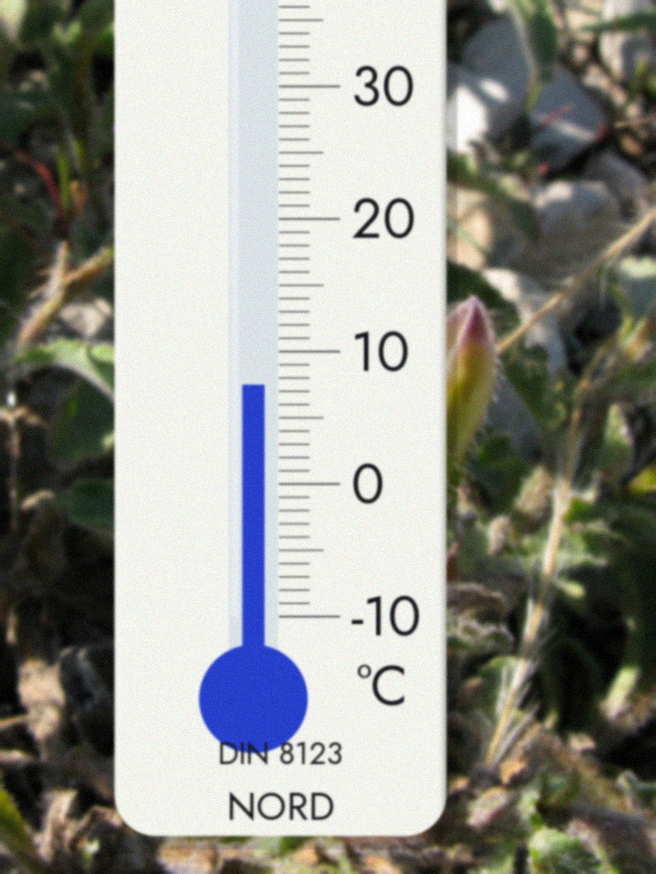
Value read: 7.5°C
